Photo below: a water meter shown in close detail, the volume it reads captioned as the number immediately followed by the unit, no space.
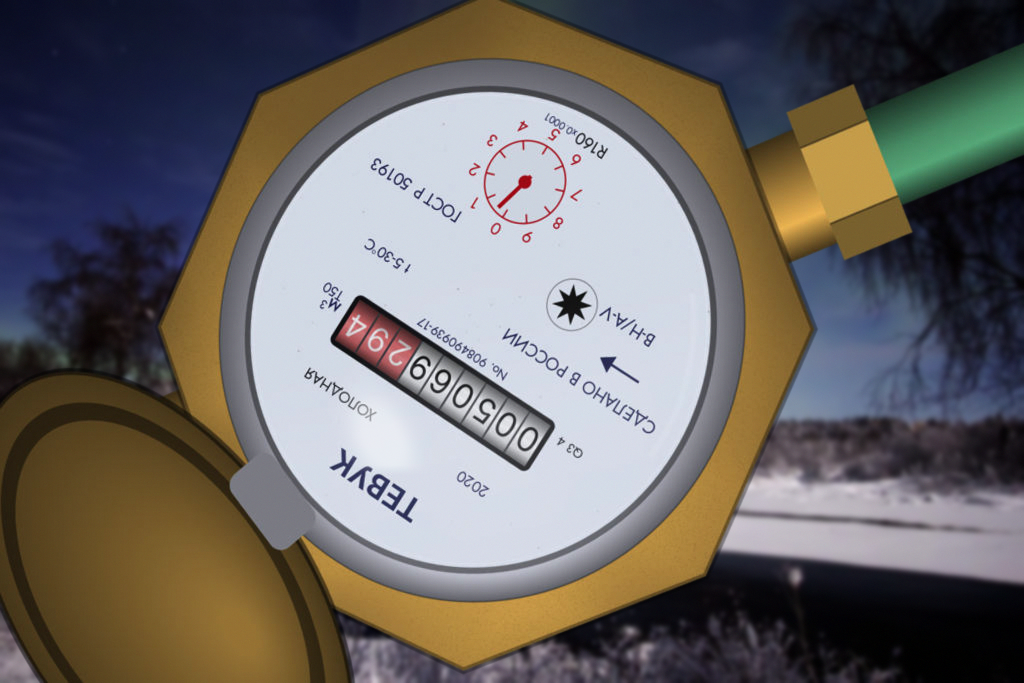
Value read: 5069.2940m³
